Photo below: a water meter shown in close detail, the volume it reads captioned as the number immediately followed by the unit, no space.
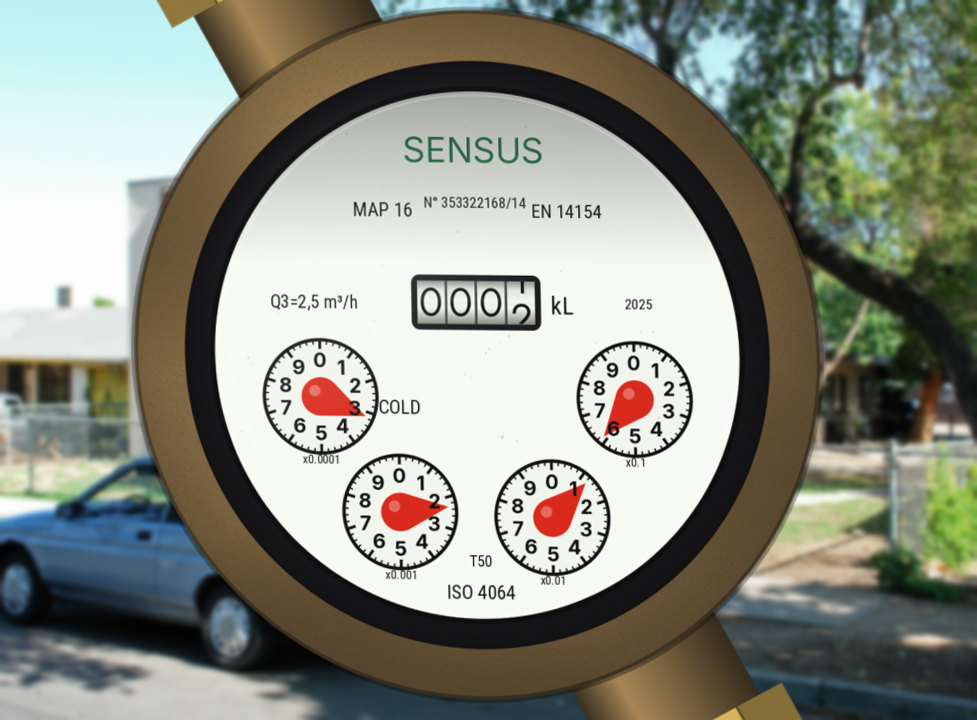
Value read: 1.6123kL
